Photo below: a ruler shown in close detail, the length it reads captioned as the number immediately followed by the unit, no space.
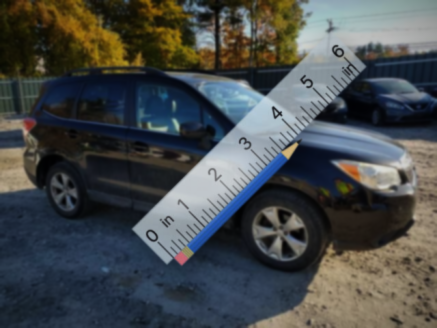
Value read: 4in
